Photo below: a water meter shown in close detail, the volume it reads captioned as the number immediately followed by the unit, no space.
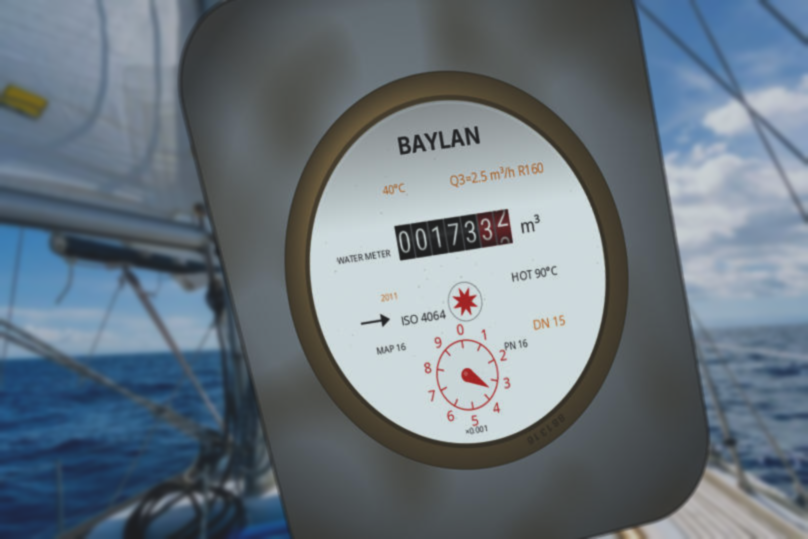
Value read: 173.323m³
